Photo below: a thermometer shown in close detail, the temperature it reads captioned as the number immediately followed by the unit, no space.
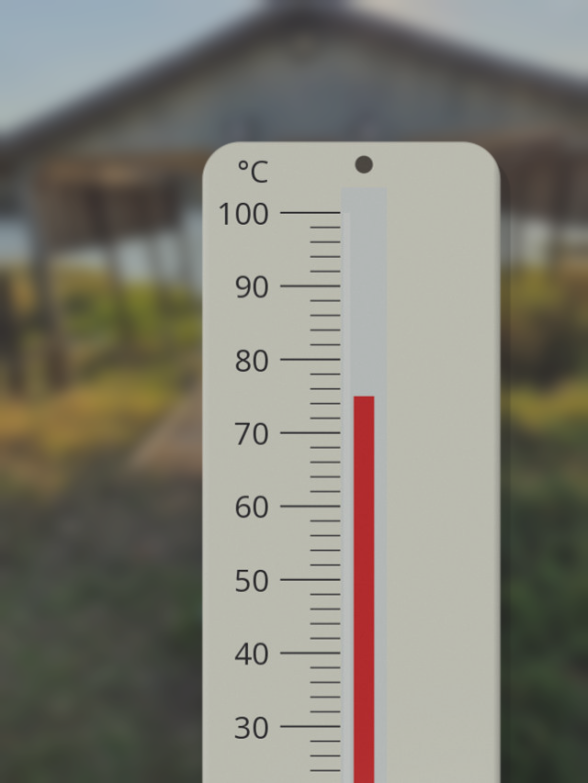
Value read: 75°C
